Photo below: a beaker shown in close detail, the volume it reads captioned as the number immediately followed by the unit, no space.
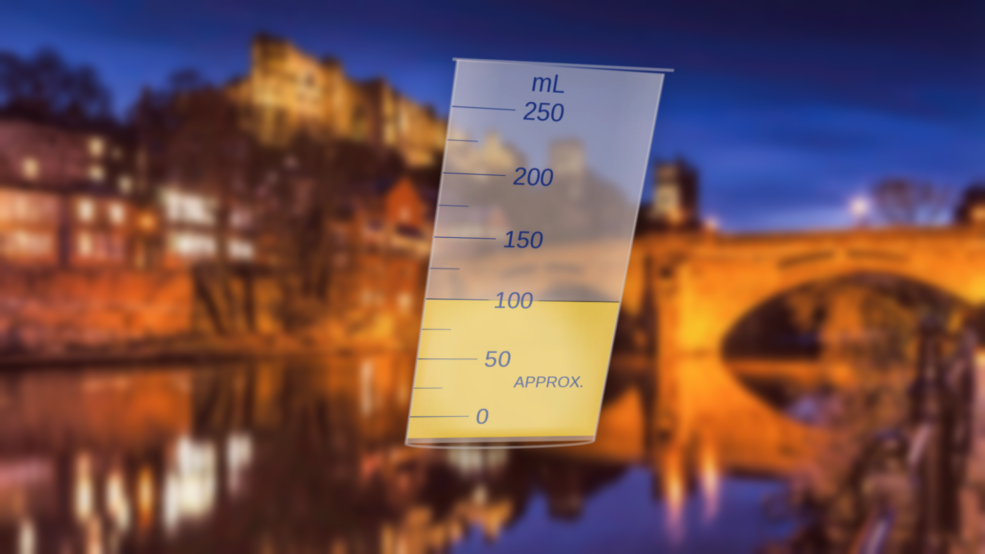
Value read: 100mL
